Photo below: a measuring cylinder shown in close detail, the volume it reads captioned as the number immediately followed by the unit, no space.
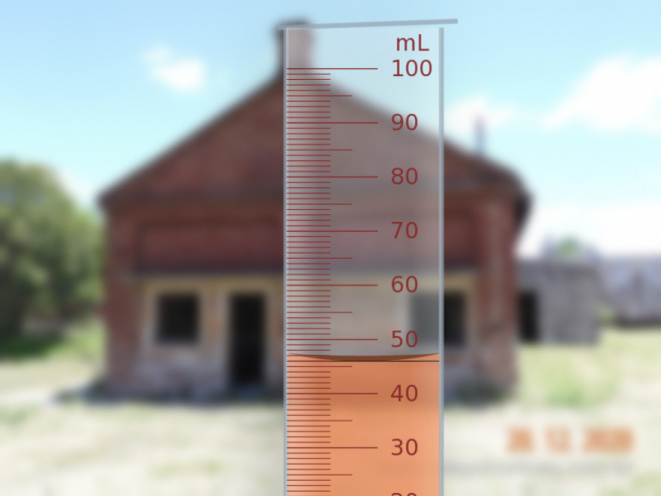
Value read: 46mL
